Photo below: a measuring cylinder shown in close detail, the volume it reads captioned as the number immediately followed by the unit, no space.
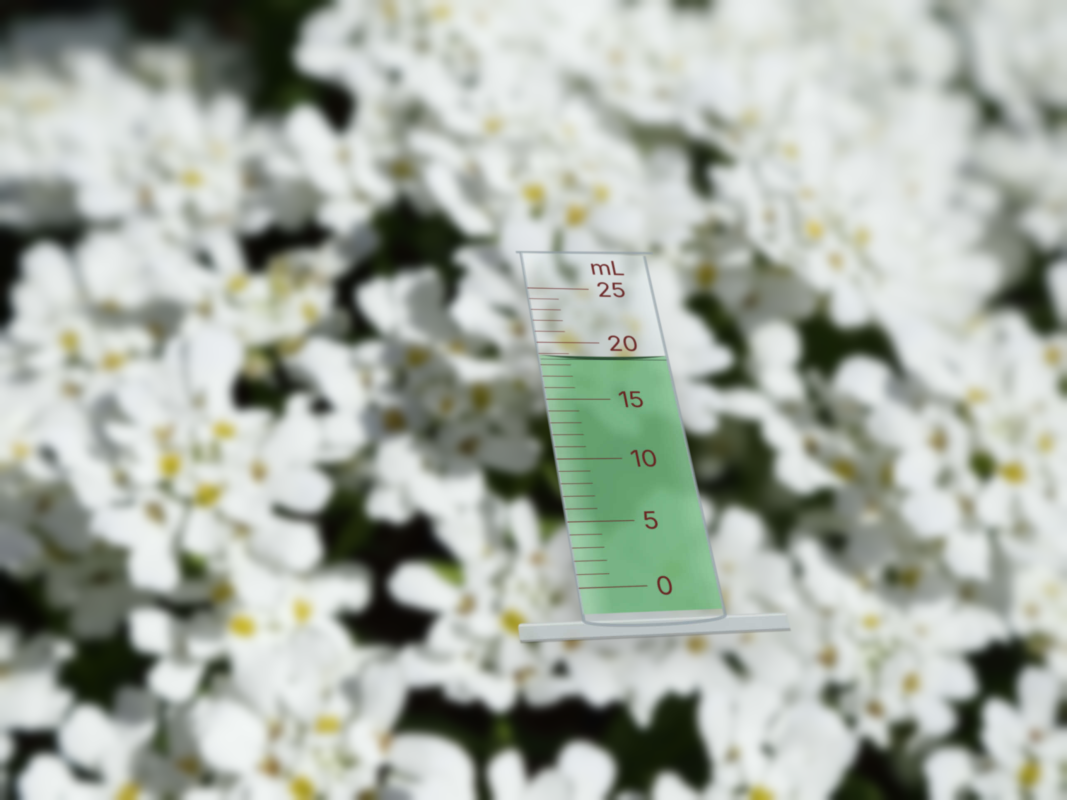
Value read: 18.5mL
